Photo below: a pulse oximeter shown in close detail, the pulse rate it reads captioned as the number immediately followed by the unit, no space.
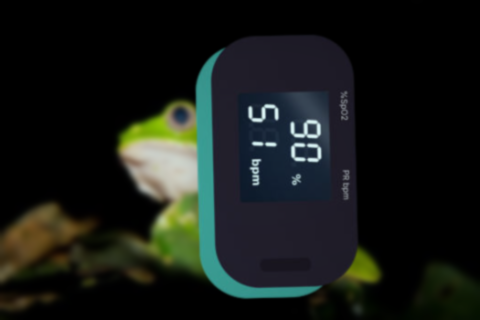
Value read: 51bpm
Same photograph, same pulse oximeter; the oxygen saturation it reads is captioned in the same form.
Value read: 90%
